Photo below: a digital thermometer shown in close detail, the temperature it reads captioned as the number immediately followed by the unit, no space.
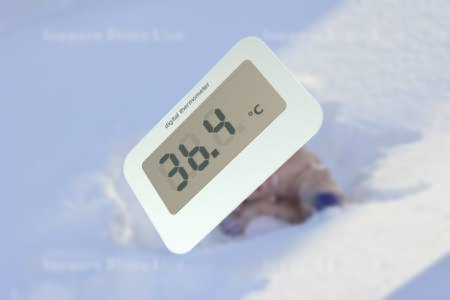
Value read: 36.4°C
